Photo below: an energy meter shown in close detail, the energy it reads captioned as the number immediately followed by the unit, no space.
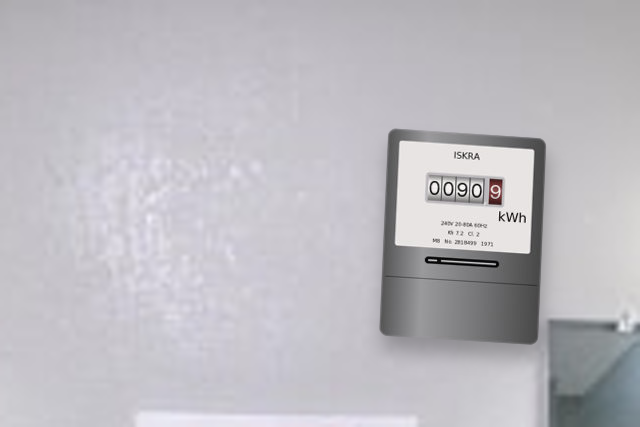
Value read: 90.9kWh
